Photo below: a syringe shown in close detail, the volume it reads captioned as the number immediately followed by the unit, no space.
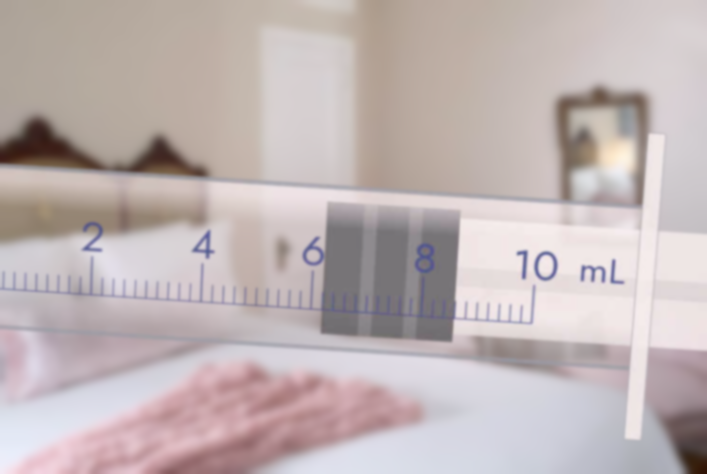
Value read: 6.2mL
